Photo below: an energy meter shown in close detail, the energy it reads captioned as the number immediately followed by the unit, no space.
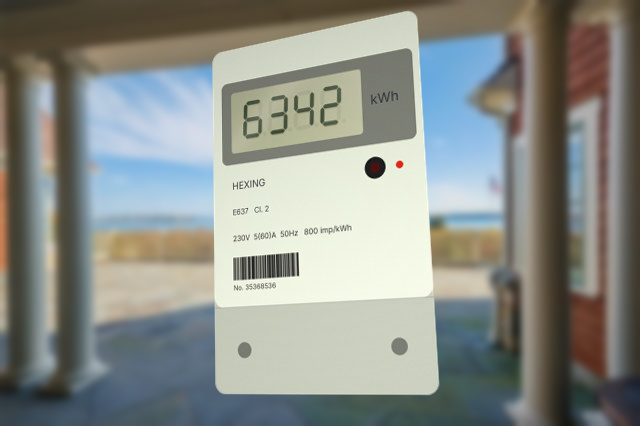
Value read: 6342kWh
